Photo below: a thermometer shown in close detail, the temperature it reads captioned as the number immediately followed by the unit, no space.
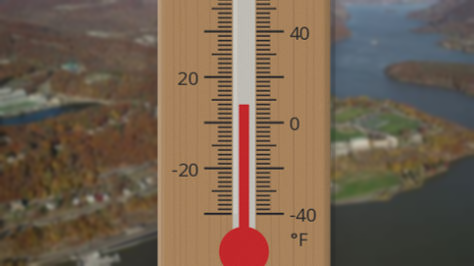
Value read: 8°F
